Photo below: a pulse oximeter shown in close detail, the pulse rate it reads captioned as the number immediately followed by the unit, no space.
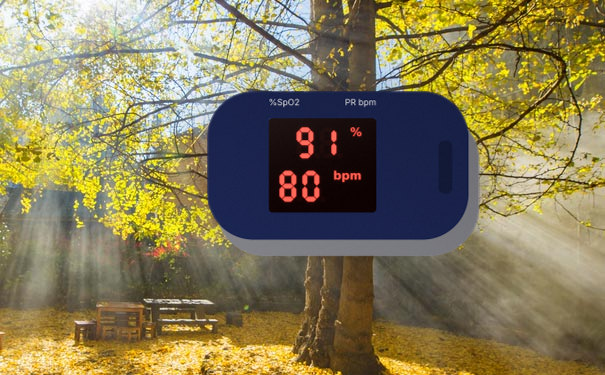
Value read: 80bpm
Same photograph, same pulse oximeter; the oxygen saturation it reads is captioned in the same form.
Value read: 91%
